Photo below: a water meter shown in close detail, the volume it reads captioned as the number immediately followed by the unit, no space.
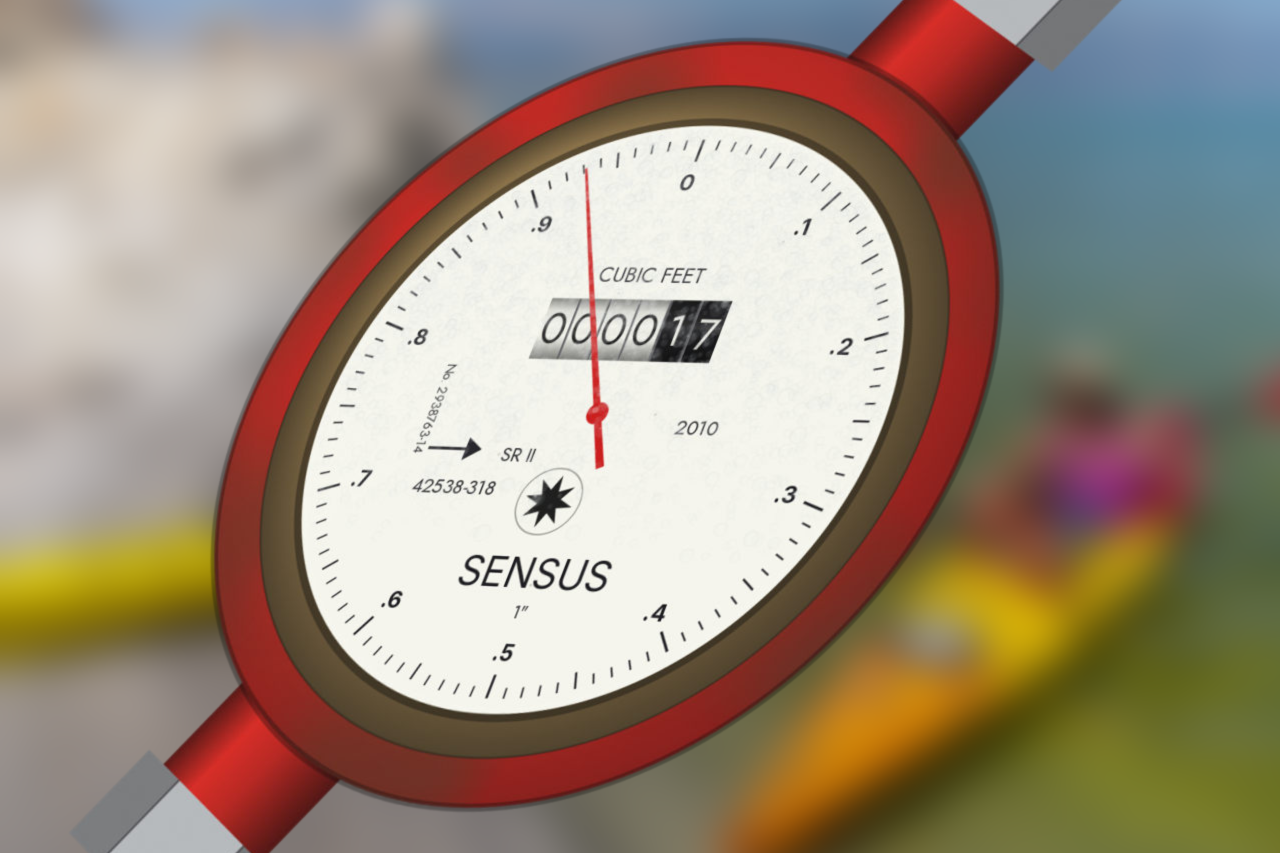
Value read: 16.93ft³
